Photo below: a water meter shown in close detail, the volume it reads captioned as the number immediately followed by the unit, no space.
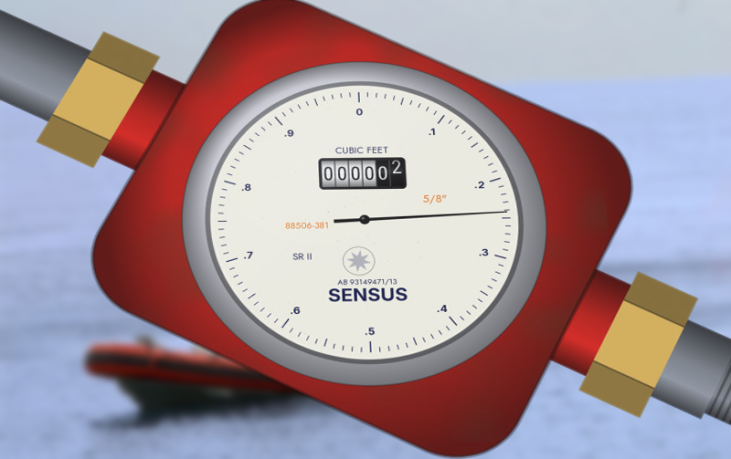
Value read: 2.24ft³
